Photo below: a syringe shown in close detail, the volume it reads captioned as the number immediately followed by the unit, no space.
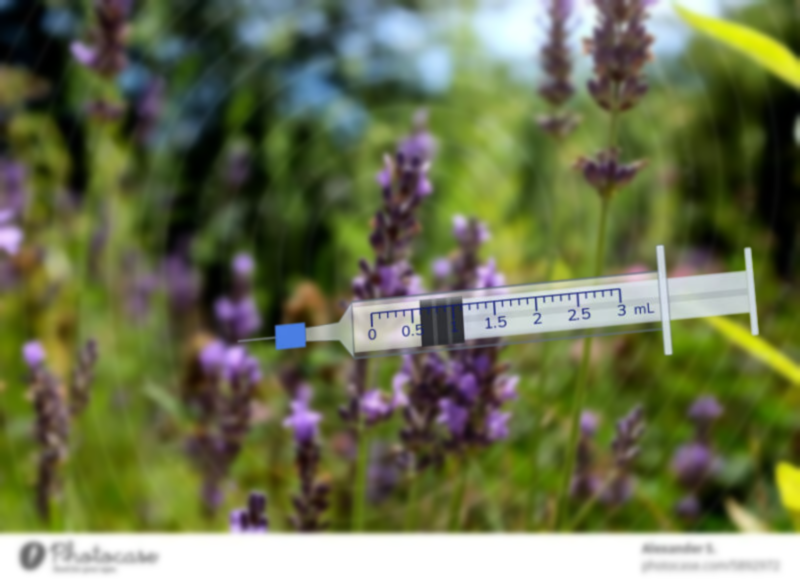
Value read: 0.6mL
